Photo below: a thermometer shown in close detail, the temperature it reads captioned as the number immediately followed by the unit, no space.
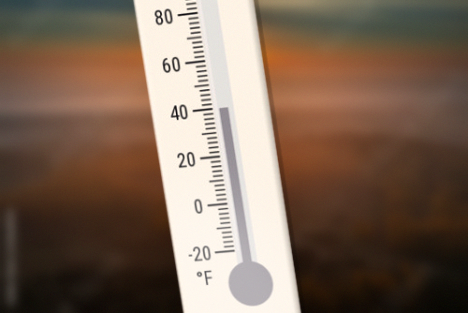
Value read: 40°F
